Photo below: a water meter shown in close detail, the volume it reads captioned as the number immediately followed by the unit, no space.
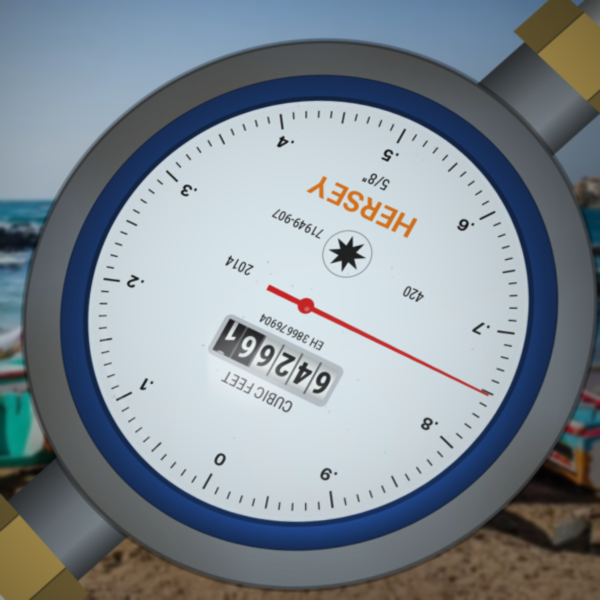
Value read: 642660.75ft³
